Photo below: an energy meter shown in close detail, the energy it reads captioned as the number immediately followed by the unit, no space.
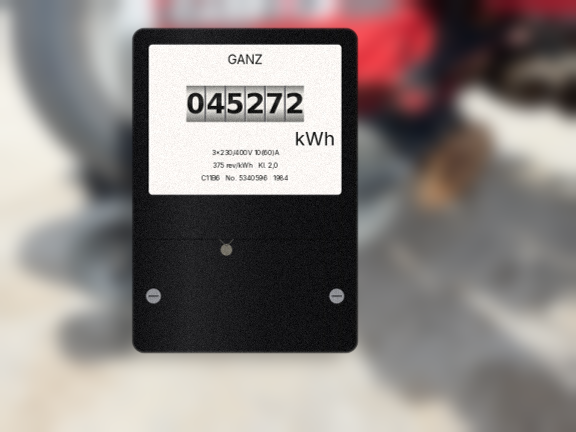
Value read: 45272kWh
